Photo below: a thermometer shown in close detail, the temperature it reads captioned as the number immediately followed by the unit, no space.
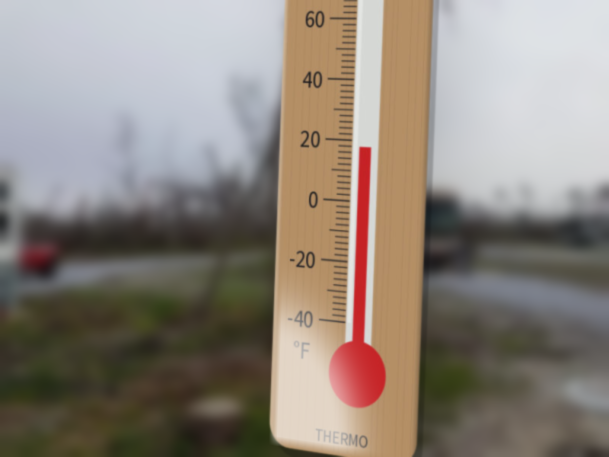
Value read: 18°F
